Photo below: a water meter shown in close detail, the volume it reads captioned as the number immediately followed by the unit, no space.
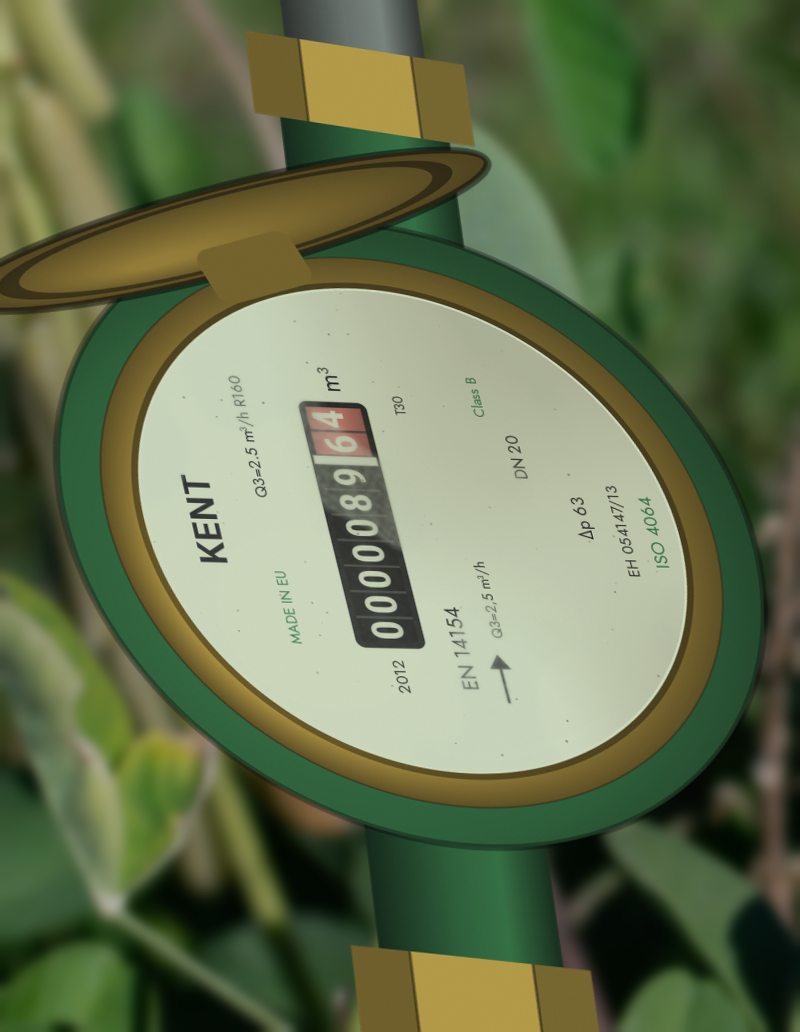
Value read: 89.64m³
